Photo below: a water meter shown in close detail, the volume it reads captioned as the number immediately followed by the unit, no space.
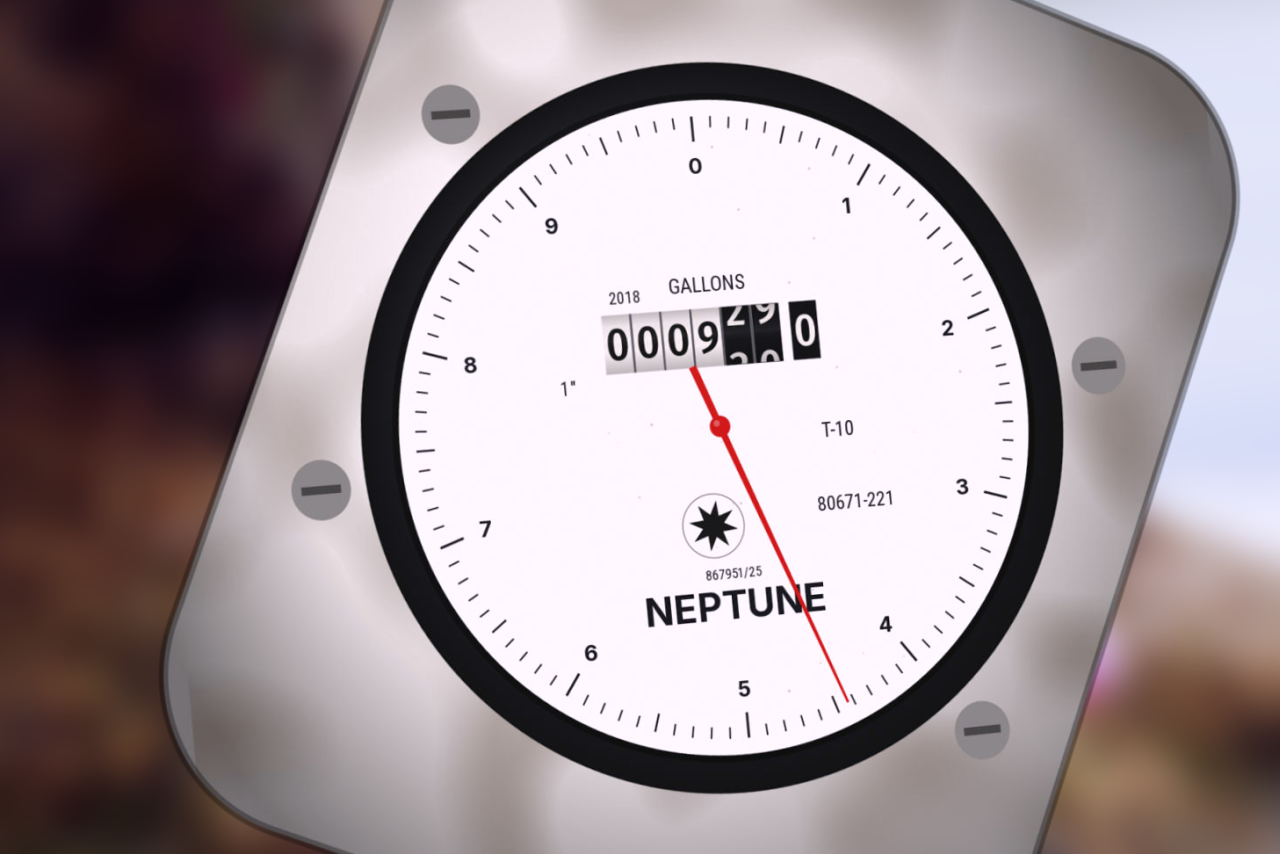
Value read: 9294.4gal
